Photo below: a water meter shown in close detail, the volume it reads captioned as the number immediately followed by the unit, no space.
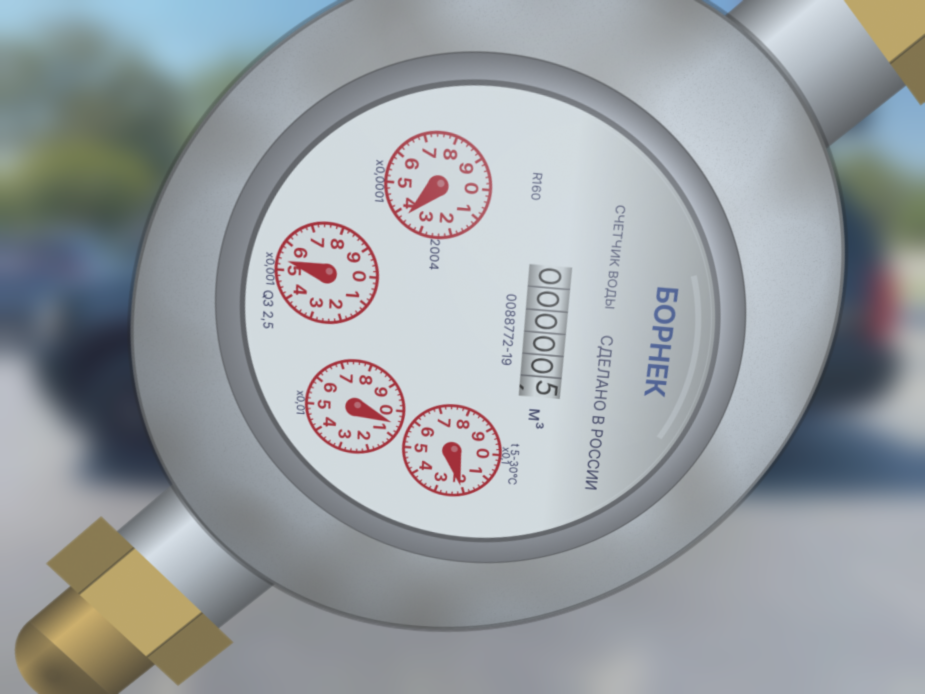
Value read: 5.2053m³
